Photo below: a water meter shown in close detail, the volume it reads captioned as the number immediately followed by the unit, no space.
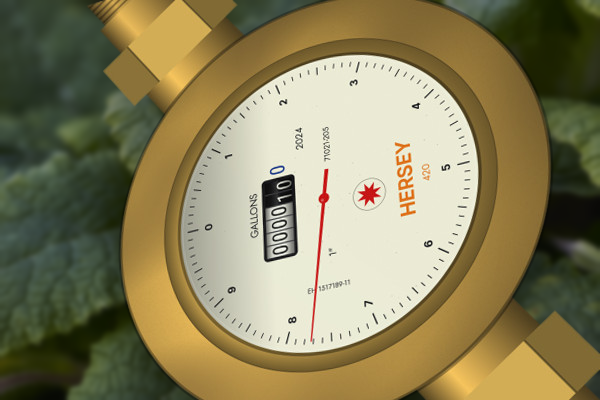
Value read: 97.7gal
